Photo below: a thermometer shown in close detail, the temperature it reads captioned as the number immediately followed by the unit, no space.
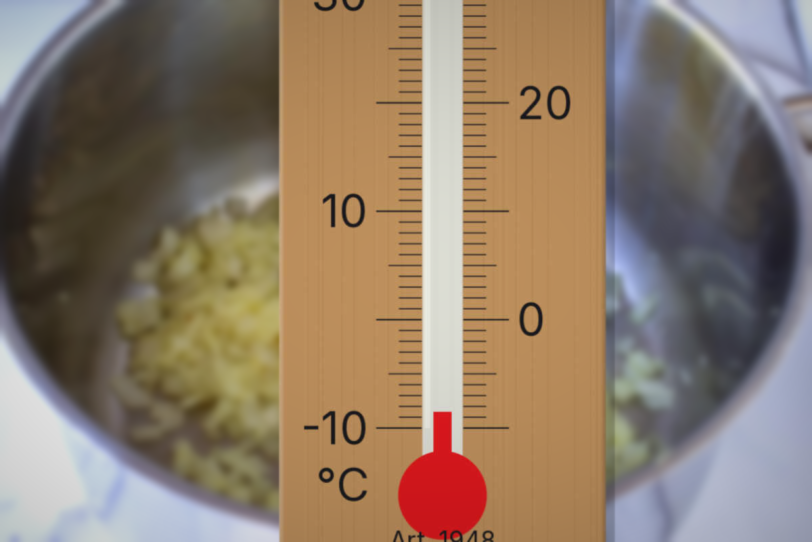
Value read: -8.5°C
